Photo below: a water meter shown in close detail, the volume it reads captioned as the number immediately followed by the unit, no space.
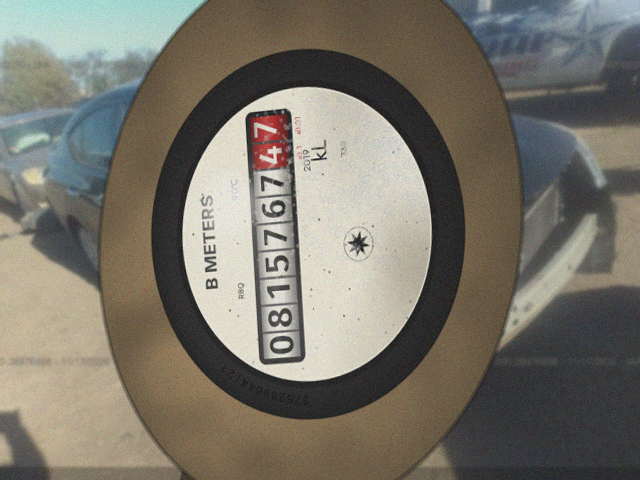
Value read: 815767.47kL
